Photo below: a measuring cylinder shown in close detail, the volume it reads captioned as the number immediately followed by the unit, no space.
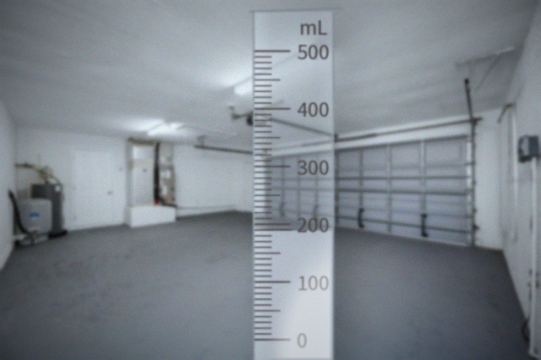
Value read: 190mL
